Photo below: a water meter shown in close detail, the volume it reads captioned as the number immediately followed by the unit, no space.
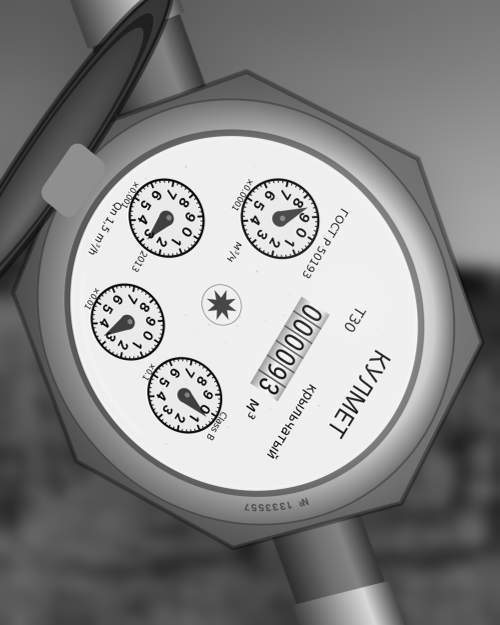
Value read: 93.0328m³
